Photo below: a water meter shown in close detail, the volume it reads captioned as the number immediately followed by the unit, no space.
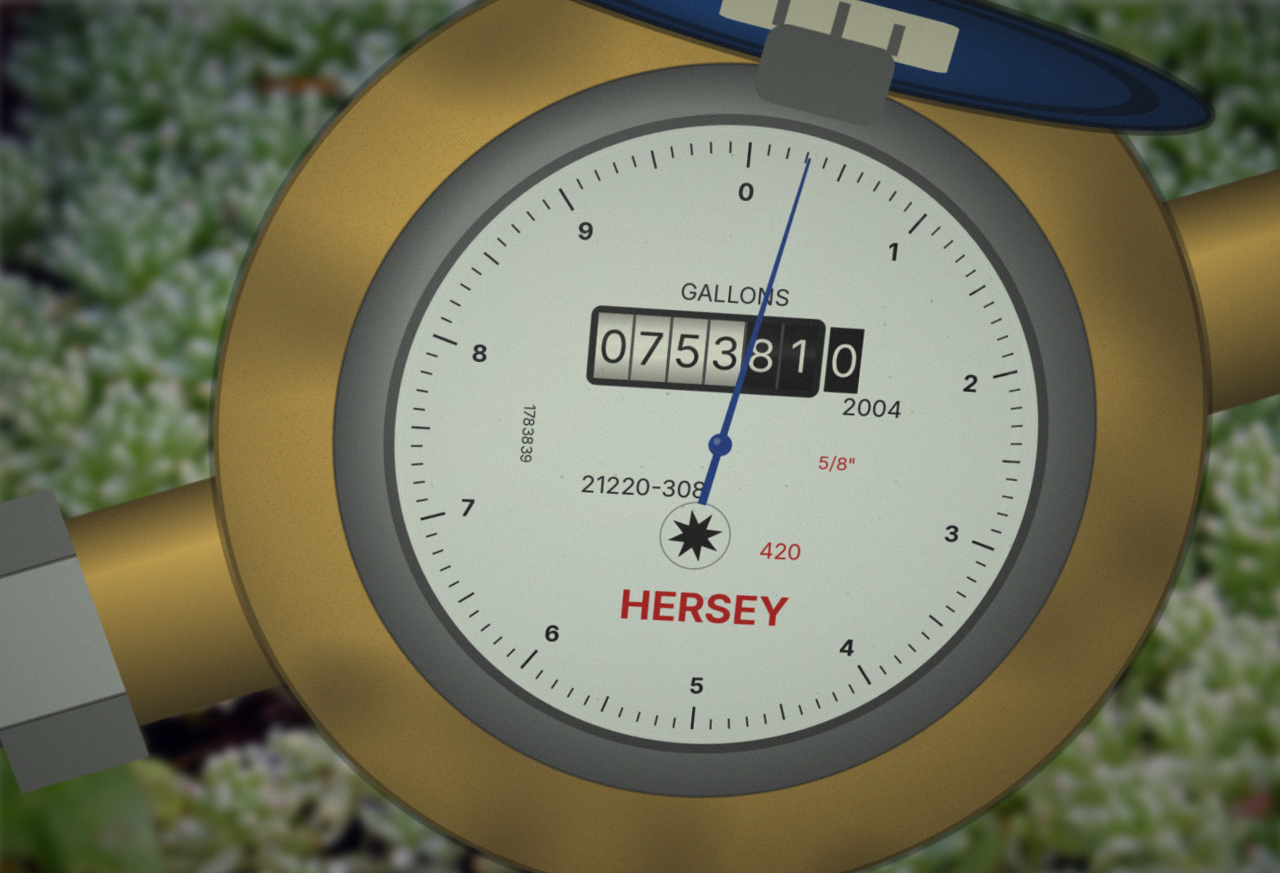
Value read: 753810.3gal
